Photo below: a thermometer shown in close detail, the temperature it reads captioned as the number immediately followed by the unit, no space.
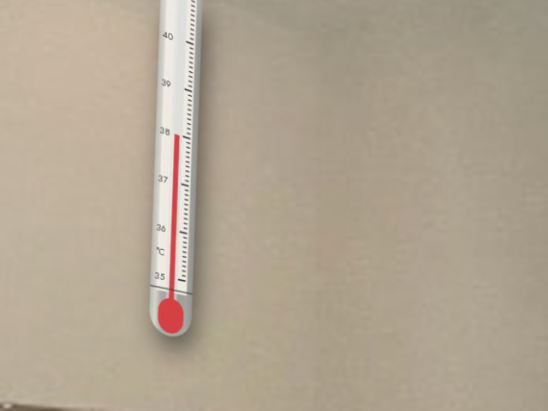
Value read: 38°C
